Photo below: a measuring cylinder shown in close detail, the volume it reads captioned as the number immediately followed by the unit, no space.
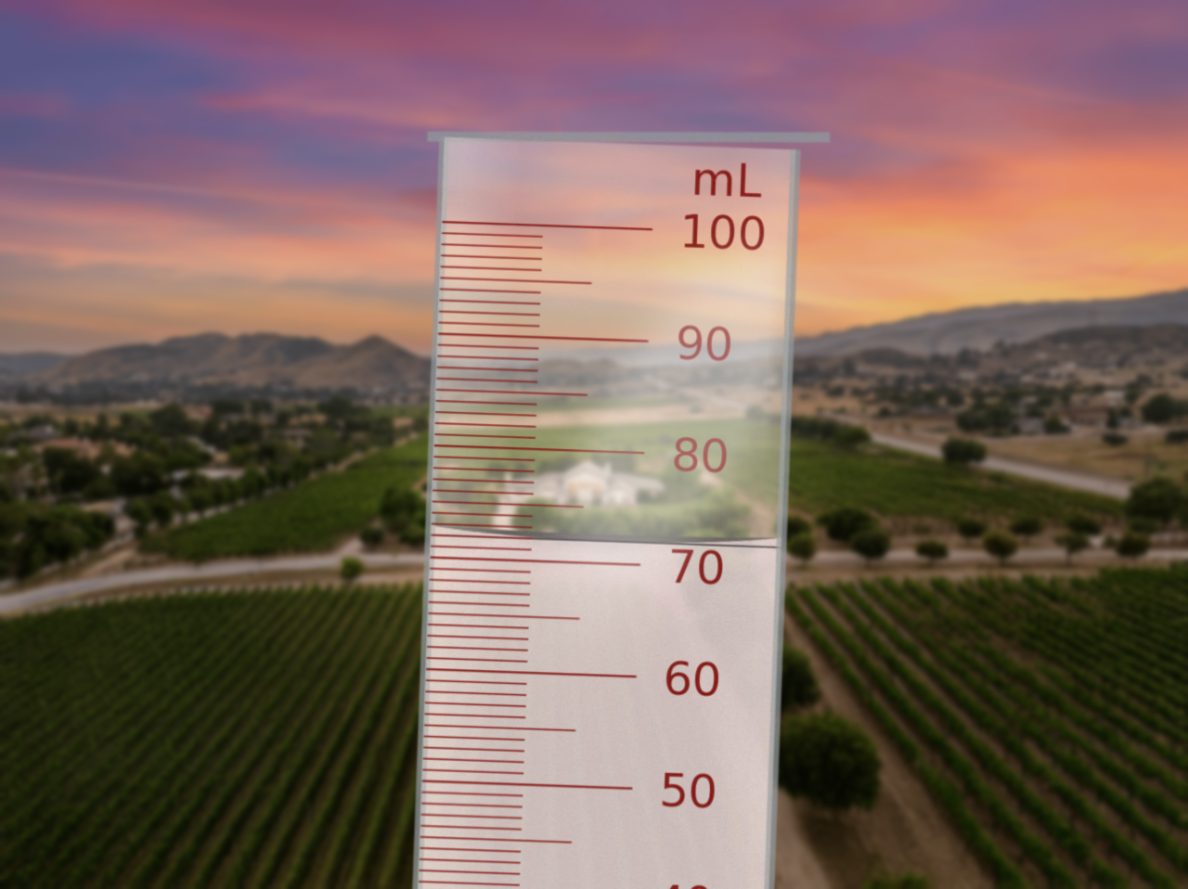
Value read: 72mL
